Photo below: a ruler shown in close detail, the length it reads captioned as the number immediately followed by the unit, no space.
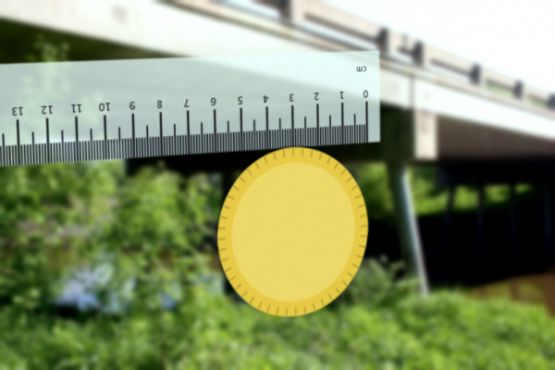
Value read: 6cm
